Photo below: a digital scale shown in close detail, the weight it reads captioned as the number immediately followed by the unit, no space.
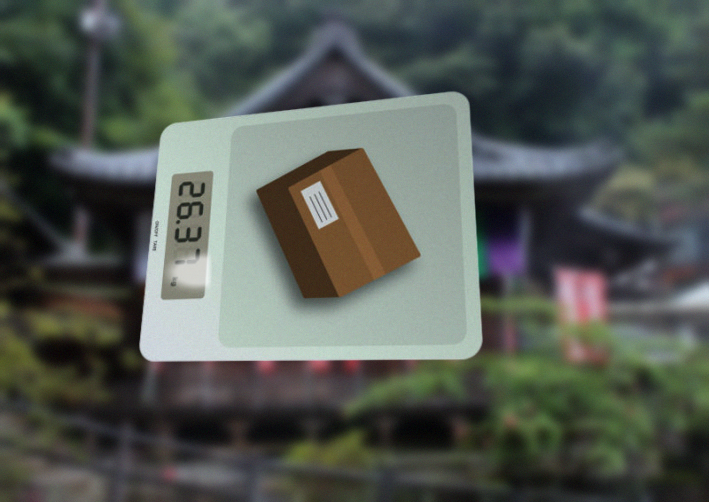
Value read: 26.37kg
